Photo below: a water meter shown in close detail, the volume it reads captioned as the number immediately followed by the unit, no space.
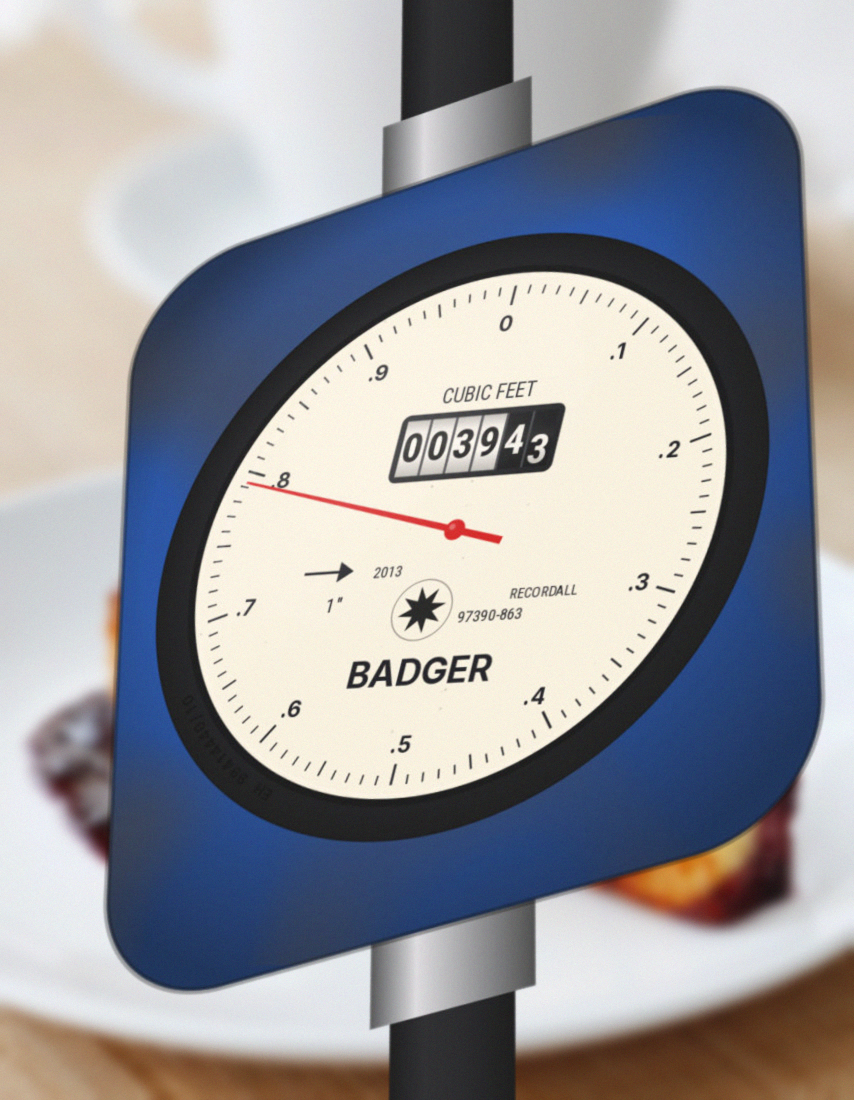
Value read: 3942.79ft³
